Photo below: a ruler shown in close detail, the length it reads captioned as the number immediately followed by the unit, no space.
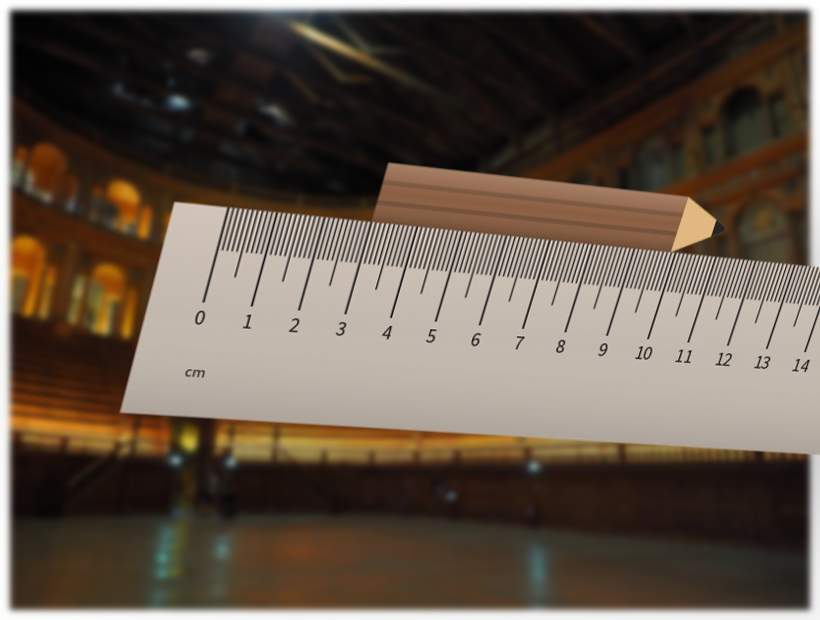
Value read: 8cm
